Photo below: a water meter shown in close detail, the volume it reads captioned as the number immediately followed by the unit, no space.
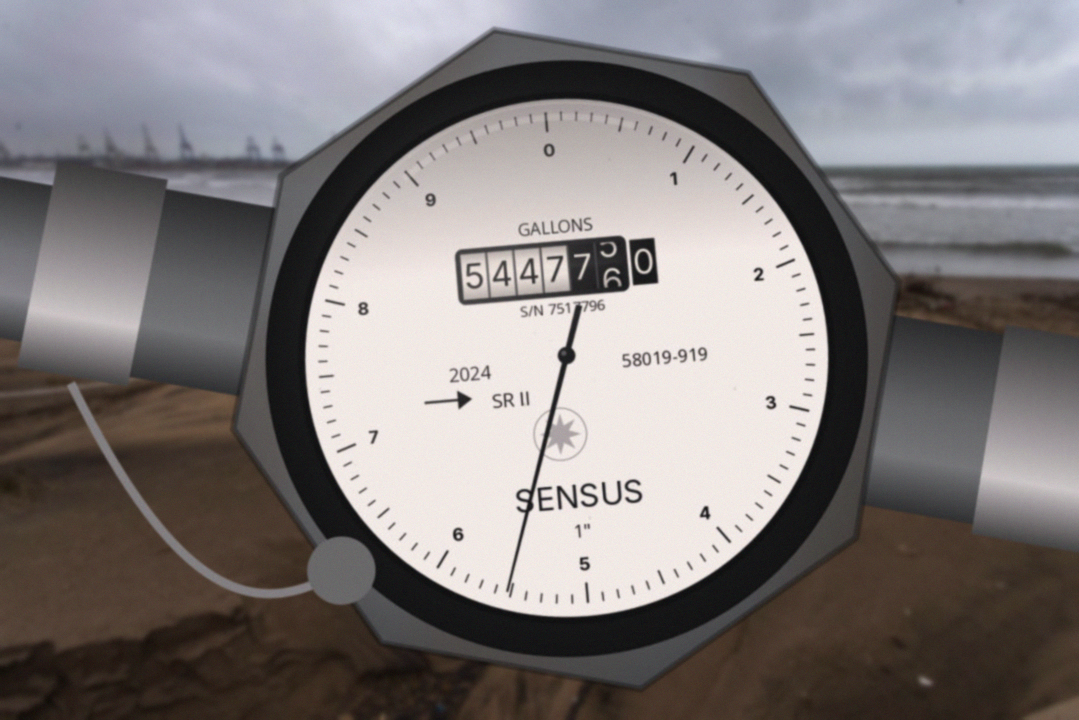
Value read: 5447755.5gal
